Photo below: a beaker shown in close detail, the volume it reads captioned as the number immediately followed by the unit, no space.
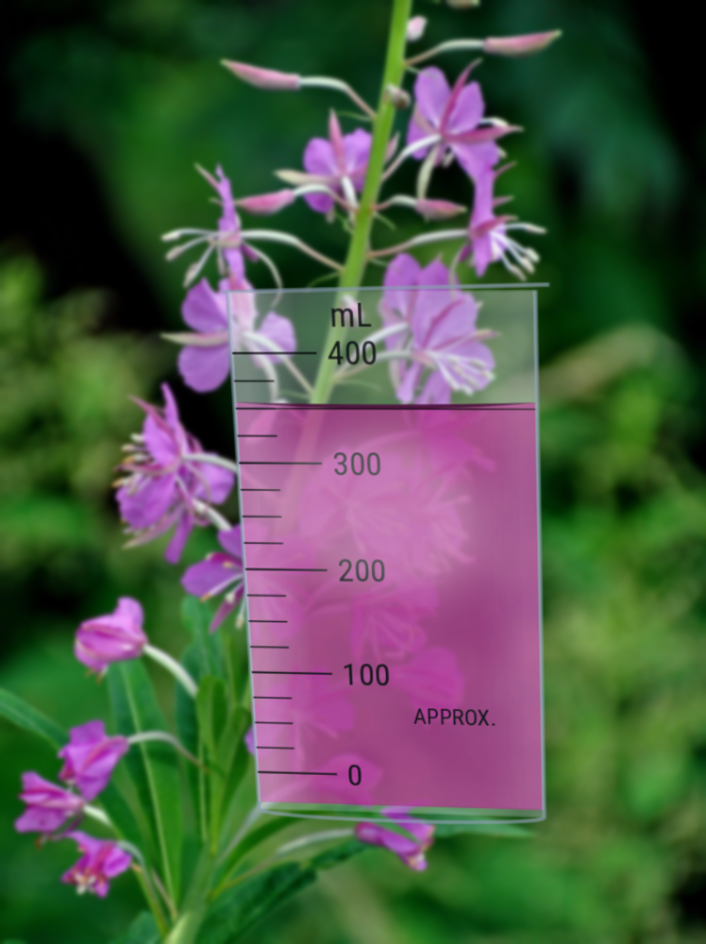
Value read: 350mL
